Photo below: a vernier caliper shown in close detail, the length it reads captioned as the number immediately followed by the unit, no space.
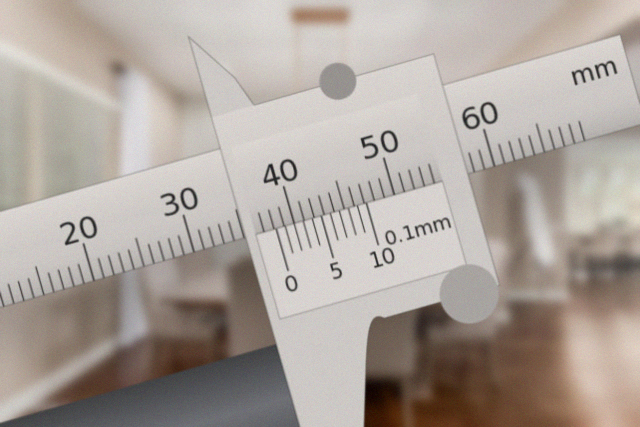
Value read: 38.2mm
